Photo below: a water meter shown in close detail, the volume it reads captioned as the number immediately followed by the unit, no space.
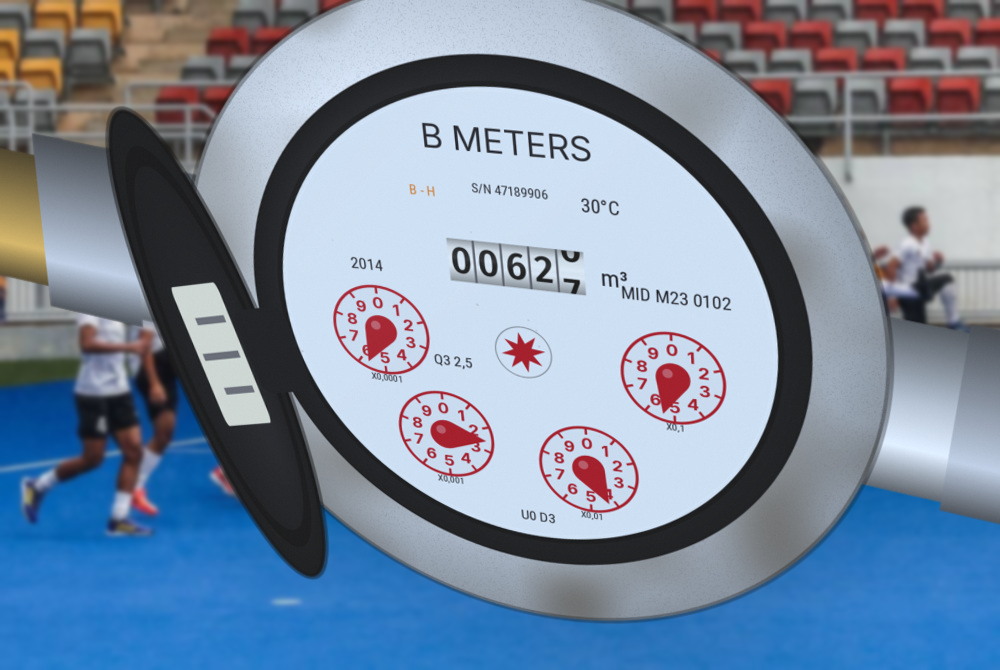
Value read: 626.5425m³
